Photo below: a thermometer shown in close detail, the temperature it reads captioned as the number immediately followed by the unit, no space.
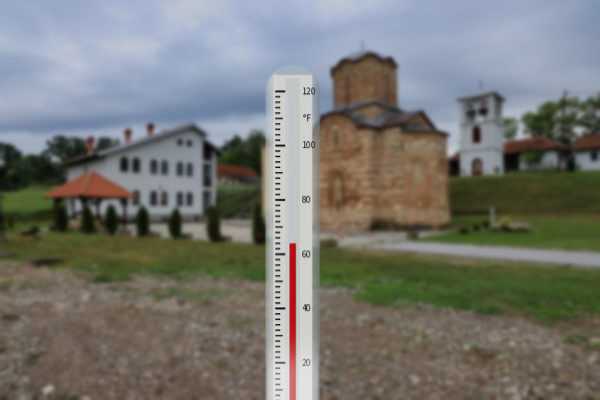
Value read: 64°F
